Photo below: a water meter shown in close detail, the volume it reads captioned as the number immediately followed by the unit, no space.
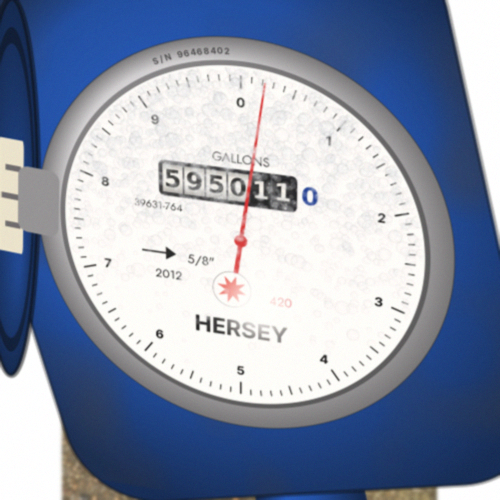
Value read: 5950110.2gal
